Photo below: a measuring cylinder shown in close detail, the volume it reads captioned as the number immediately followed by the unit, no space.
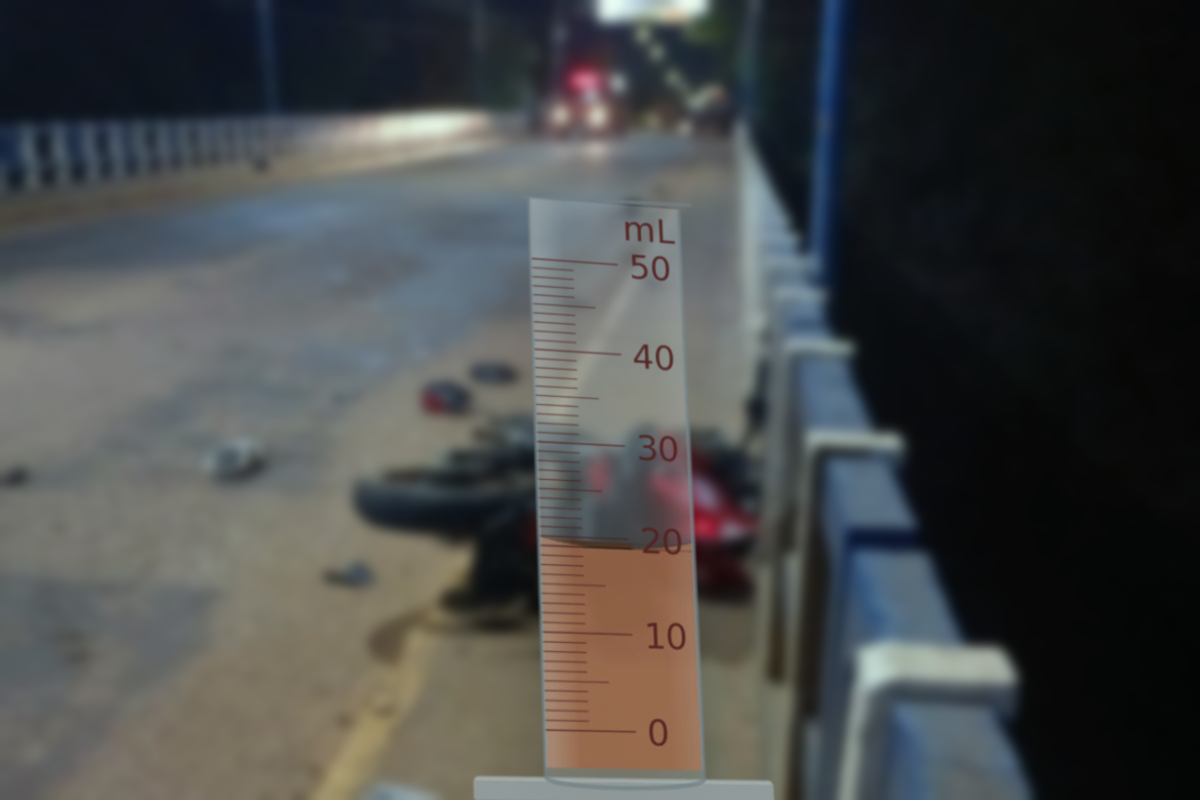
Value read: 19mL
